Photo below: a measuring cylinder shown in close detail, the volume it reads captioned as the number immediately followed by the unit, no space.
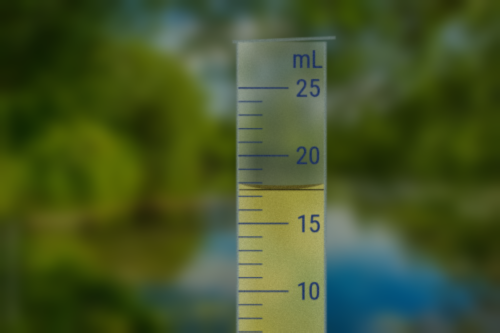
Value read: 17.5mL
